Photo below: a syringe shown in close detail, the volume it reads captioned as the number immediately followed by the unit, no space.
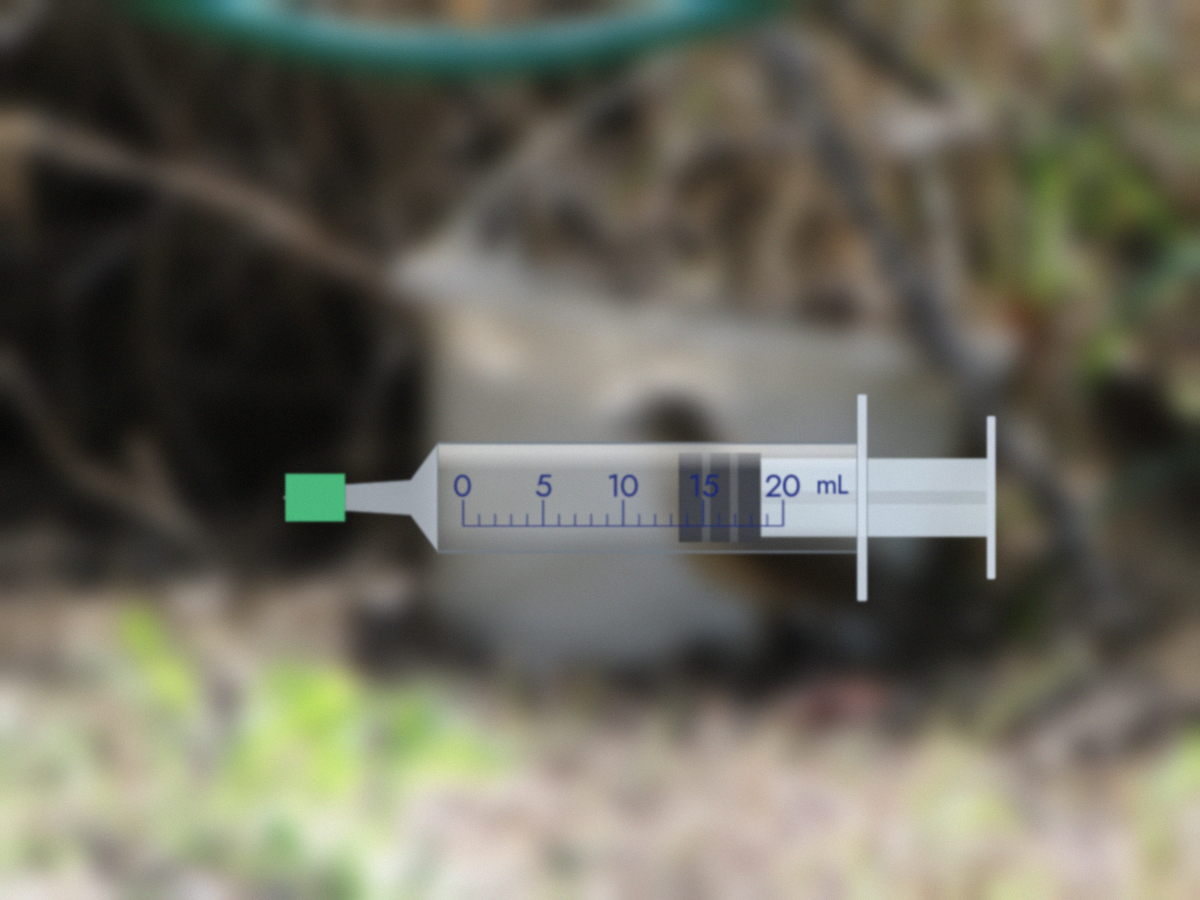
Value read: 13.5mL
